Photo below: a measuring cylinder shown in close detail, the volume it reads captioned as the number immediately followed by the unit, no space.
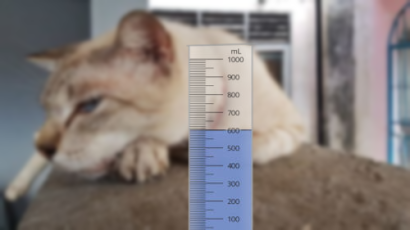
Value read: 600mL
